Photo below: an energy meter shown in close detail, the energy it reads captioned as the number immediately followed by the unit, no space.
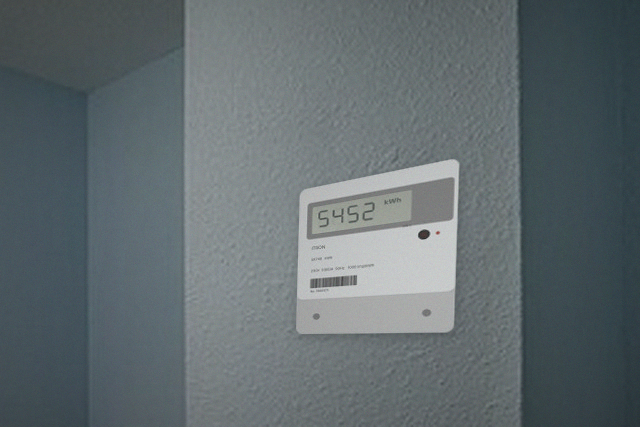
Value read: 5452kWh
